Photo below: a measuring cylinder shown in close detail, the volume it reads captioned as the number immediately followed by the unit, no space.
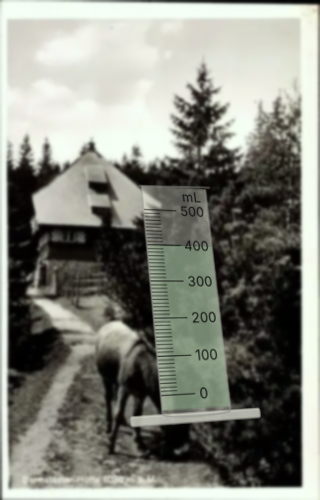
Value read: 400mL
